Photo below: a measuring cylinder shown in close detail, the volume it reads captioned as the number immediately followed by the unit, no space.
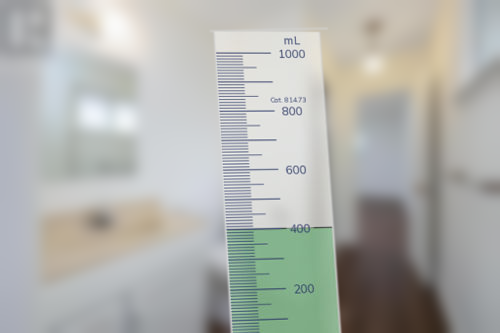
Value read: 400mL
